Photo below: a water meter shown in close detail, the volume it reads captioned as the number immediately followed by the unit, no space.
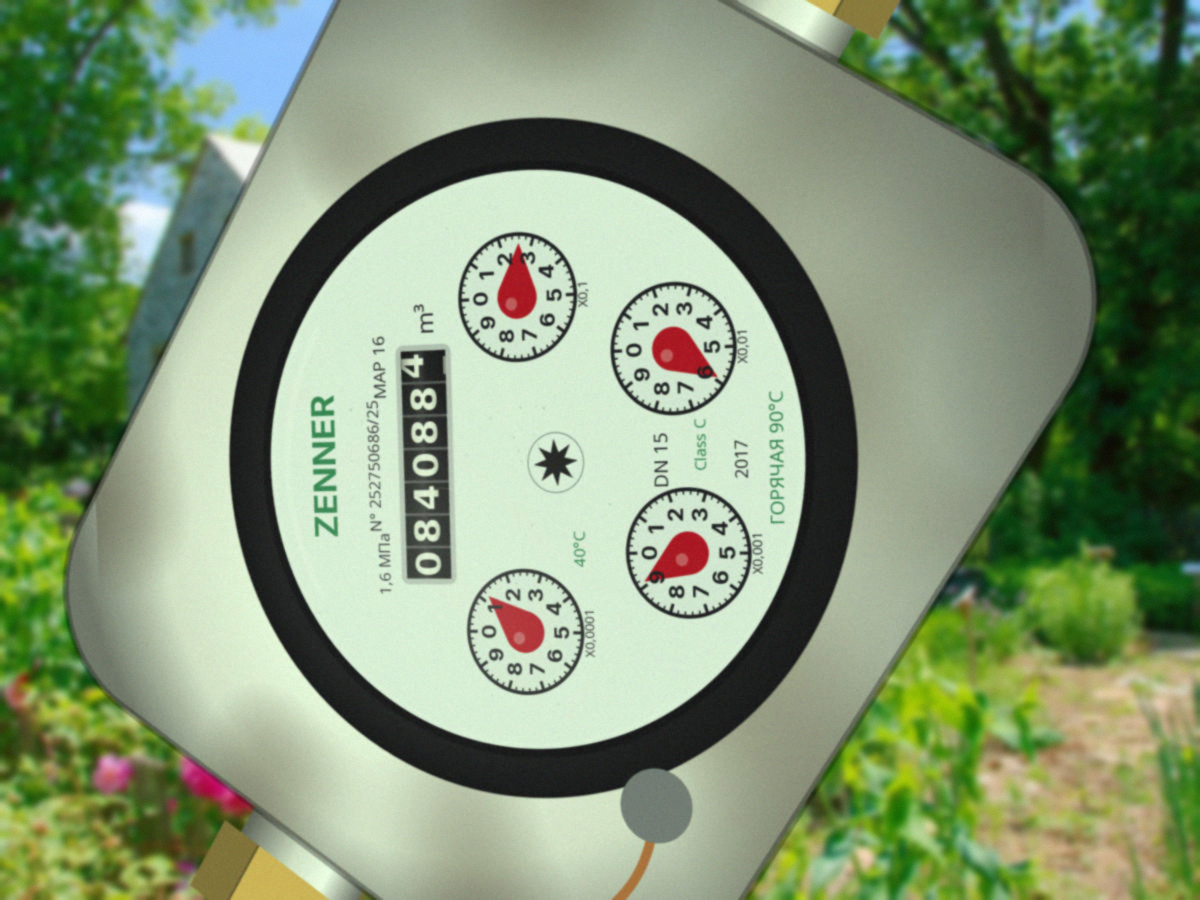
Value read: 840884.2591m³
